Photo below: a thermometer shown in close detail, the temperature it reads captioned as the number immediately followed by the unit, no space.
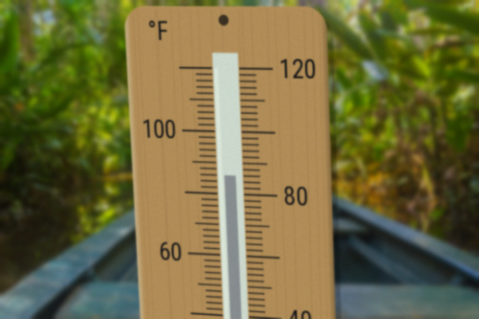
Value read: 86°F
